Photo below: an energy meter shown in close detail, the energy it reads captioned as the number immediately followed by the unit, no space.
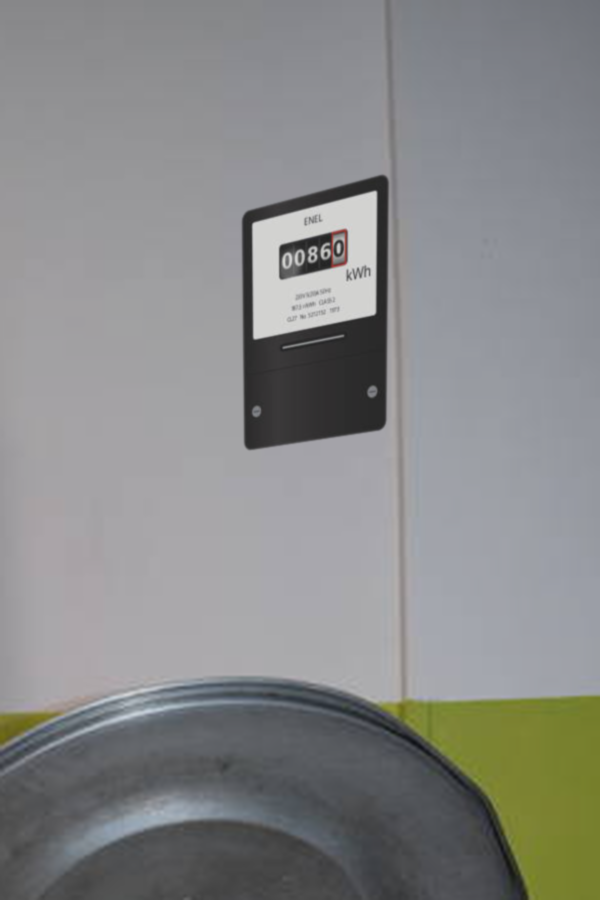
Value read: 86.0kWh
